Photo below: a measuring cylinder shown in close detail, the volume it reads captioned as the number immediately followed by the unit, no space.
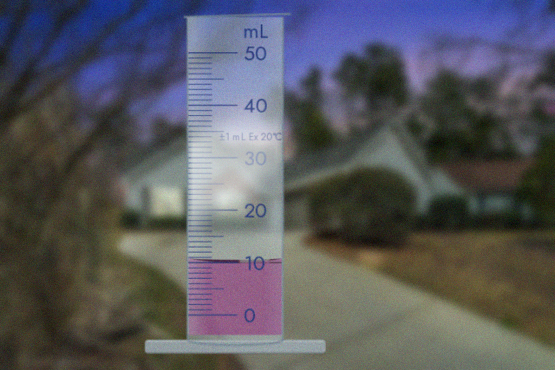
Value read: 10mL
